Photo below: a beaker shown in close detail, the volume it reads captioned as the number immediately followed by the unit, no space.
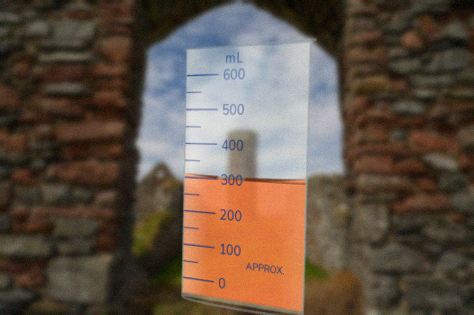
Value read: 300mL
